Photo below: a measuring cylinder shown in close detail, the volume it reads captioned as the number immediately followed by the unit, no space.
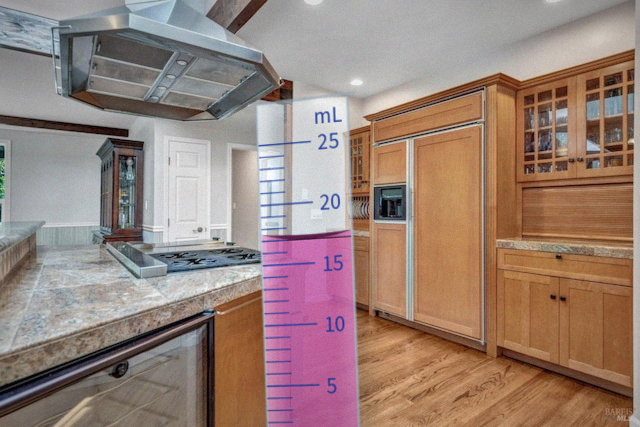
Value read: 17mL
